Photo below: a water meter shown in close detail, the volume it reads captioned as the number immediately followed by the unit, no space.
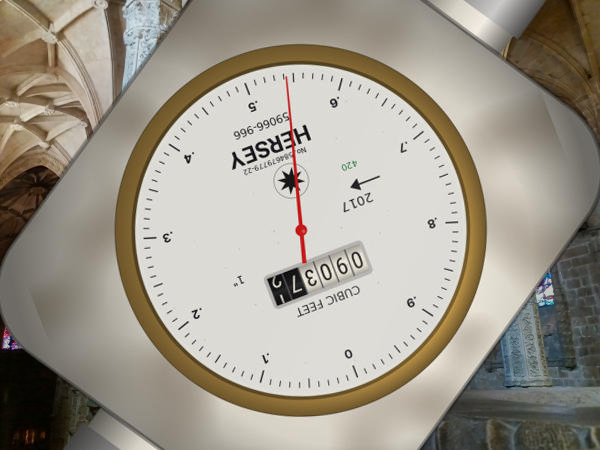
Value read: 90371.54ft³
